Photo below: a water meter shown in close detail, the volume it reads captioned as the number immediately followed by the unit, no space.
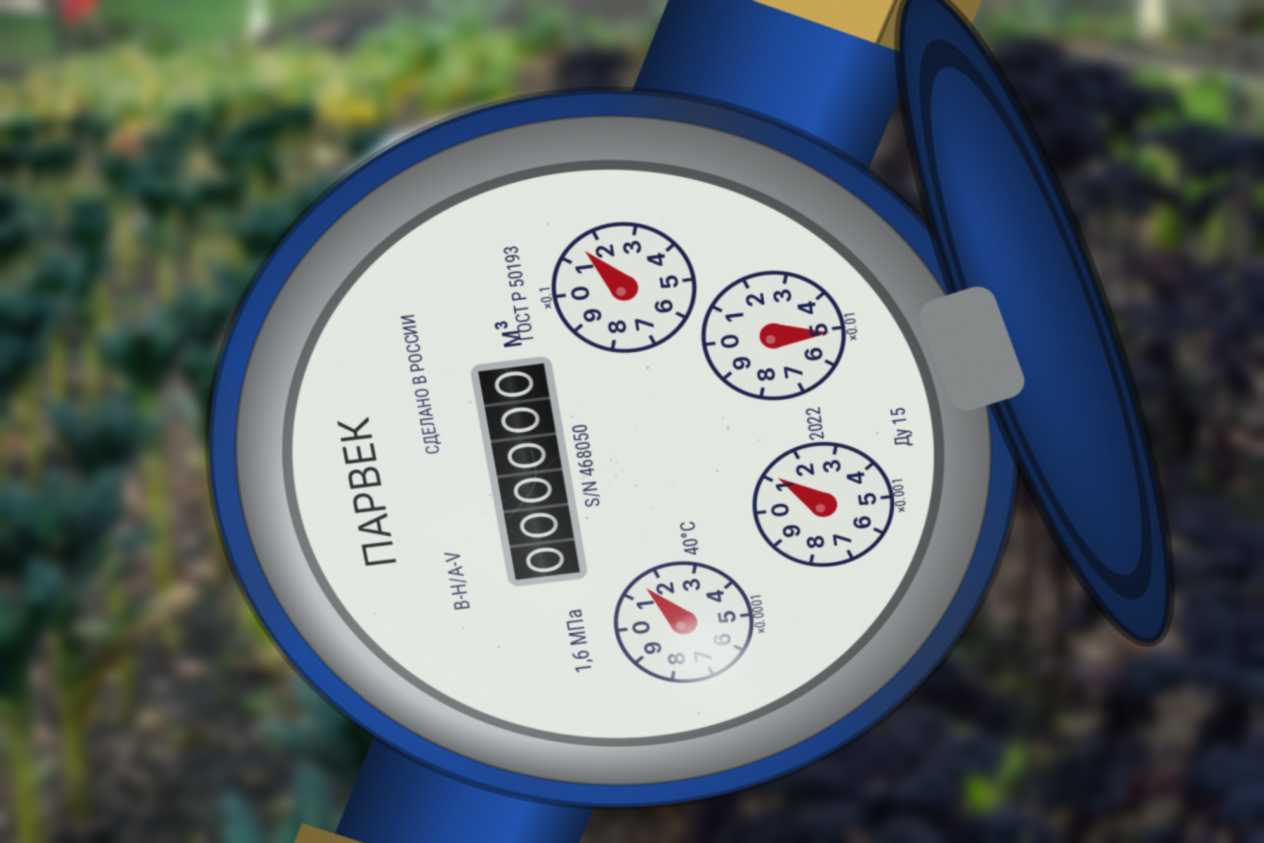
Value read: 0.1511m³
